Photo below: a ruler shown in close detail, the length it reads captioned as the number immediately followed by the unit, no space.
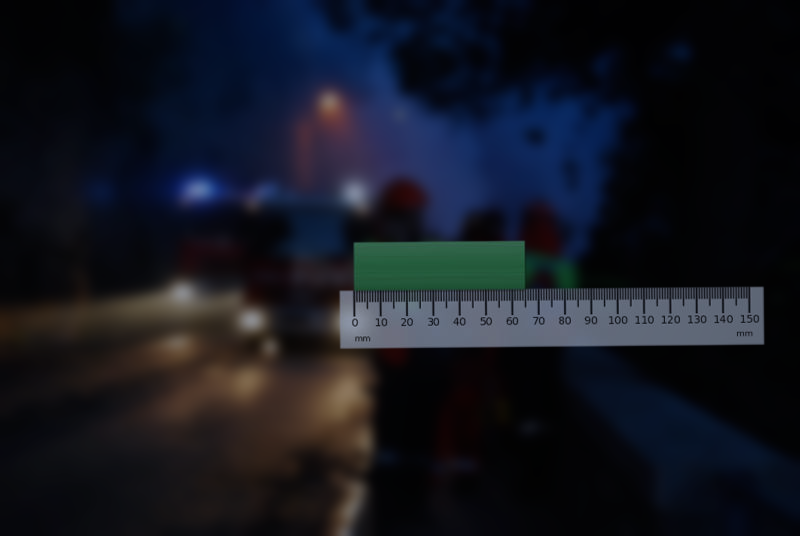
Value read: 65mm
